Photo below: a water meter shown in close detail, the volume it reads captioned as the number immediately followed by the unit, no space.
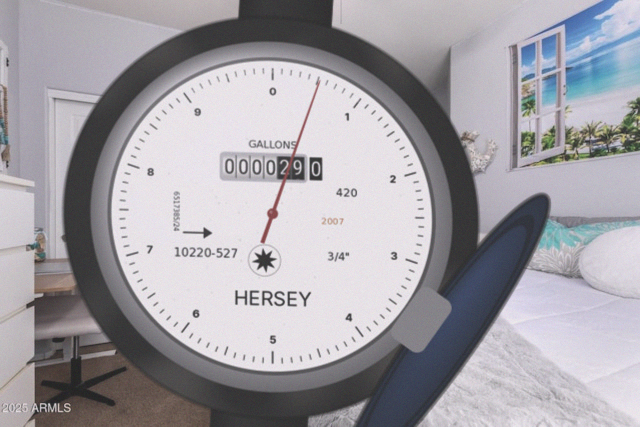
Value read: 290.5gal
